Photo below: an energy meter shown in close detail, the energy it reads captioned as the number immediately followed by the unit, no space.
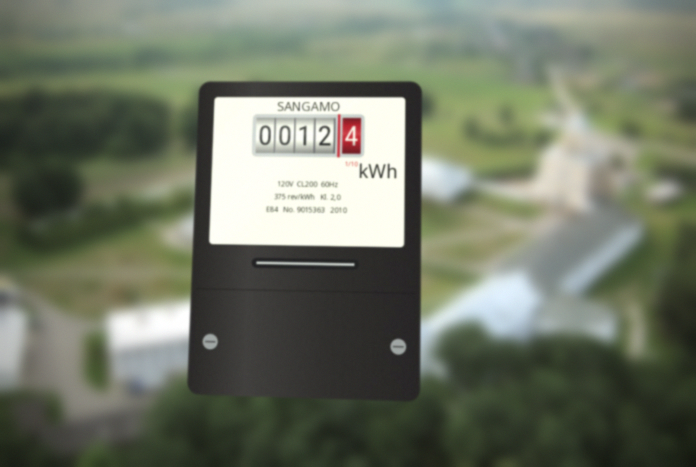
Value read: 12.4kWh
